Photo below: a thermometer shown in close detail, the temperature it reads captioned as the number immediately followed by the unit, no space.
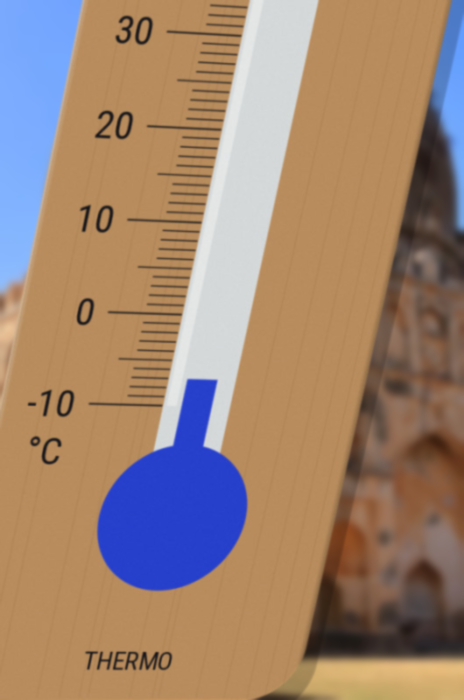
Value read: -7°C
